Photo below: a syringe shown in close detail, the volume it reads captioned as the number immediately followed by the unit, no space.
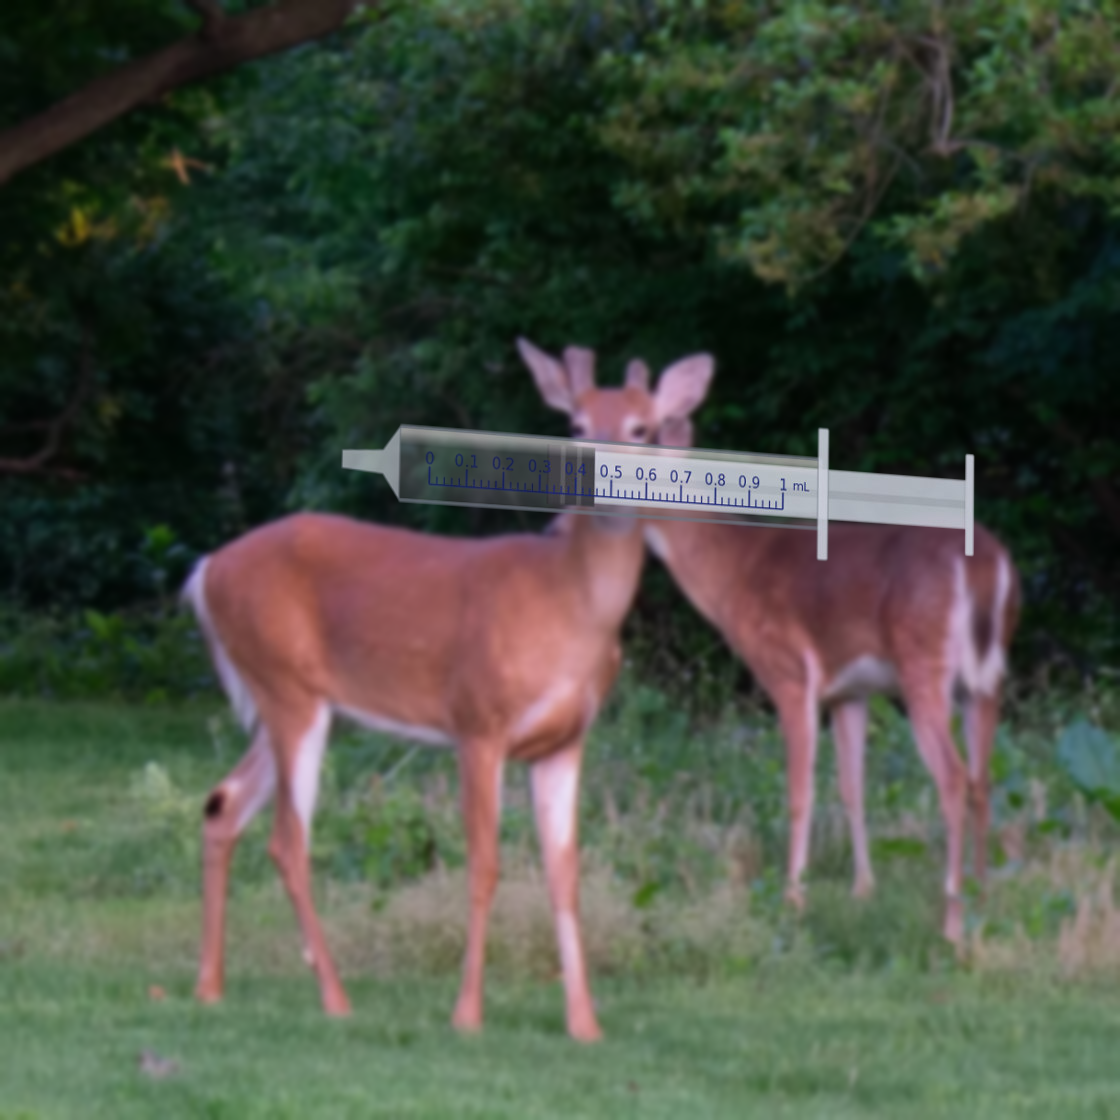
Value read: 0.32mL
